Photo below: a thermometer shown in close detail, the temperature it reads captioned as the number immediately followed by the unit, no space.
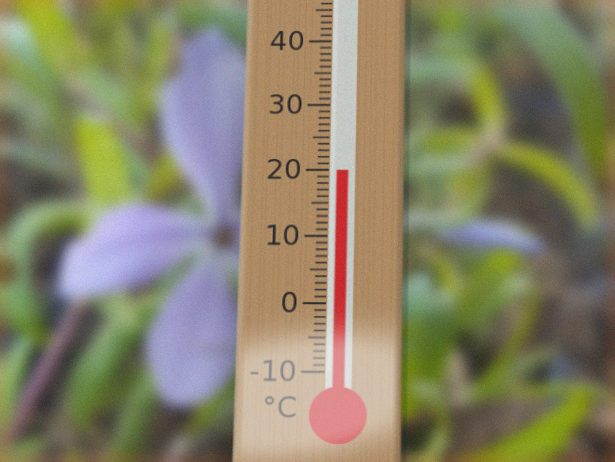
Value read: 20°C
